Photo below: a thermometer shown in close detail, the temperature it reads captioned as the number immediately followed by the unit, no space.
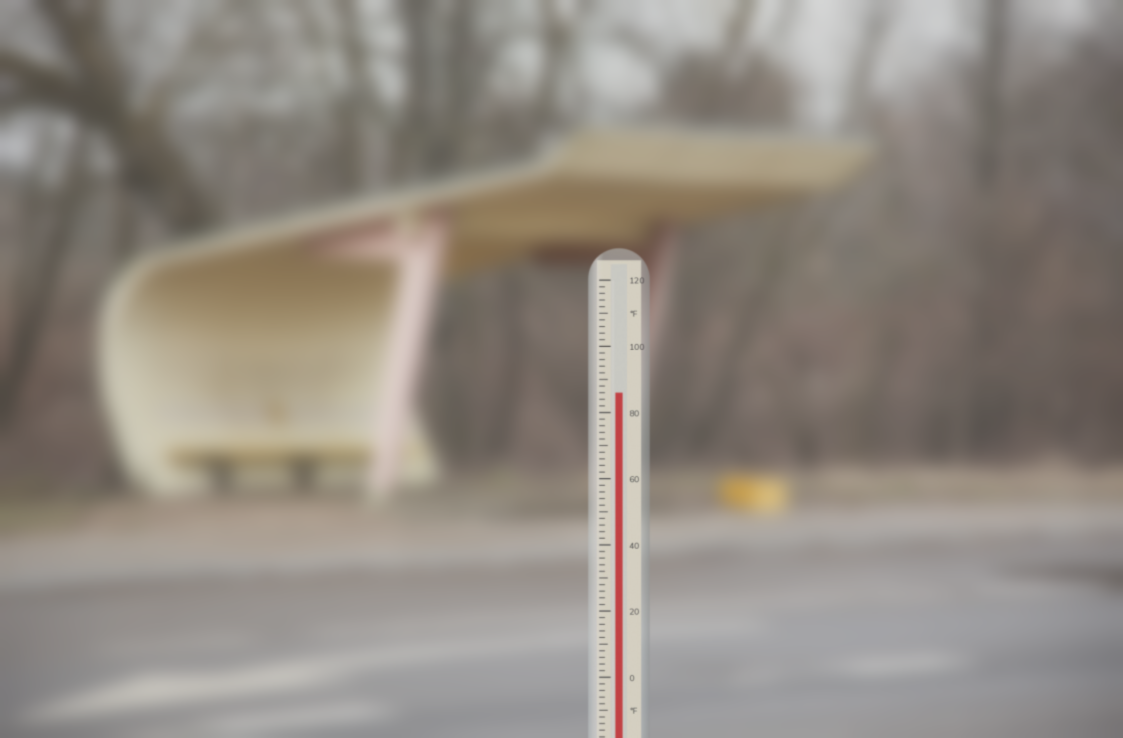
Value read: 86°F
